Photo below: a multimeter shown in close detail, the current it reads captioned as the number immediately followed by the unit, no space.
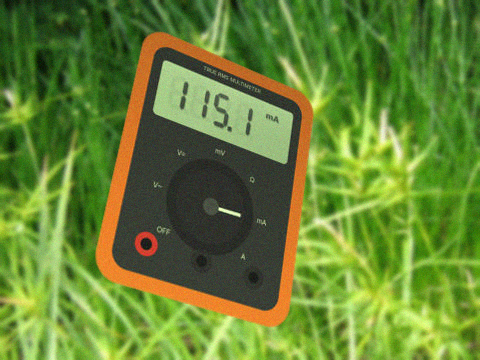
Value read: 115.1mA
